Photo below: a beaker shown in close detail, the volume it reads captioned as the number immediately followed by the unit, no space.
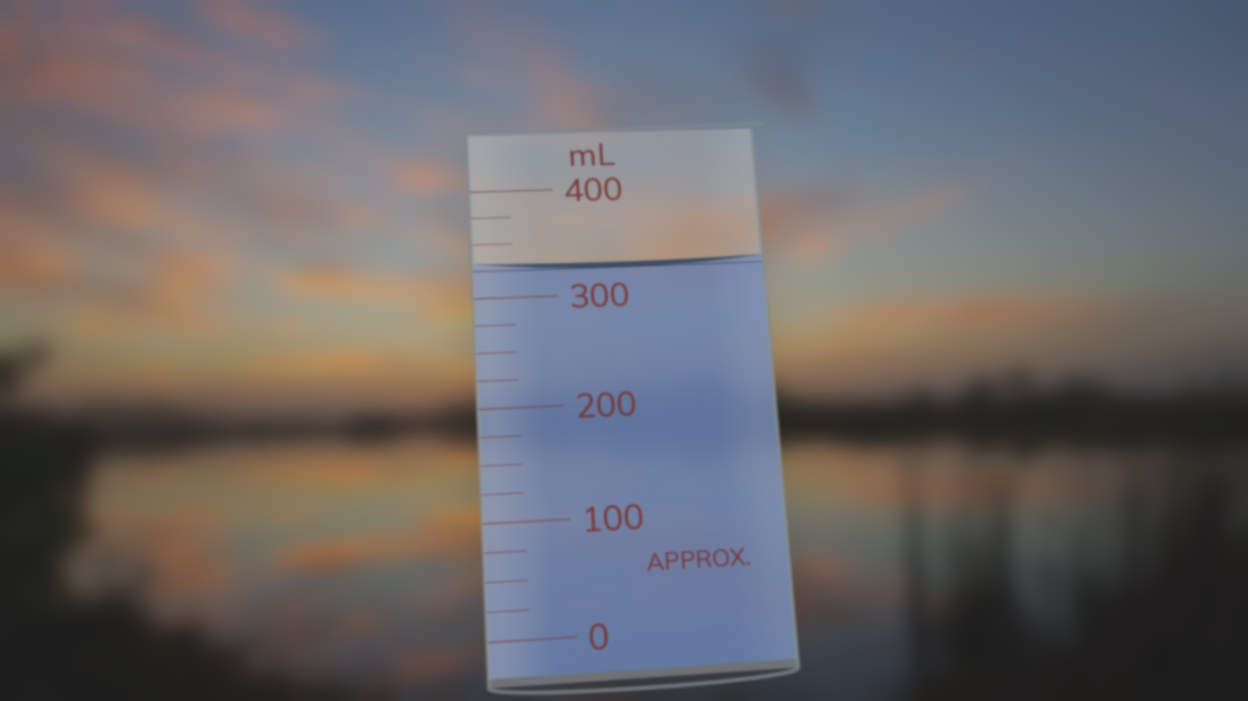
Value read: 325mL
